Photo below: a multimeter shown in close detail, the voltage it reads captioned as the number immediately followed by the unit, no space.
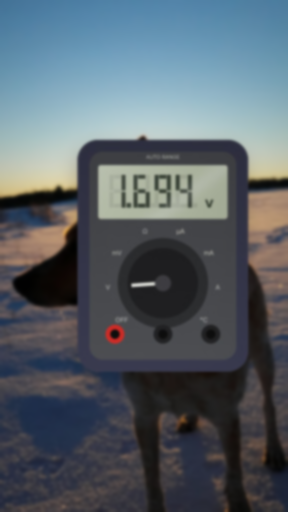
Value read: 1.694V
